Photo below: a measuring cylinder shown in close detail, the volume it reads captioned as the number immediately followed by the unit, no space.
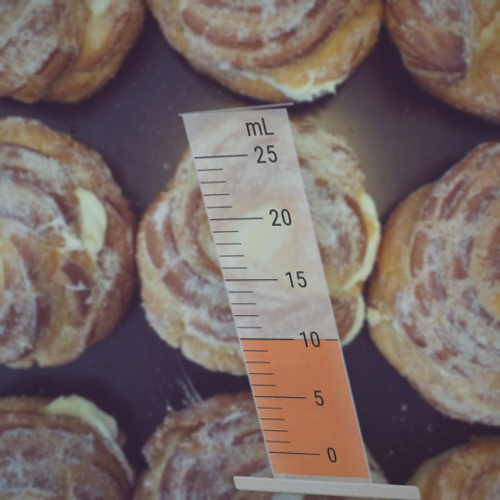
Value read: 10mL
